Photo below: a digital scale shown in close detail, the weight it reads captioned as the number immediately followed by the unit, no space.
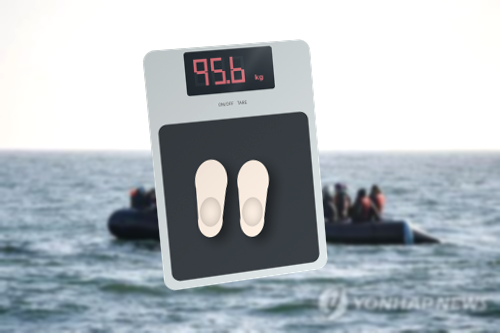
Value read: 95.6kg
